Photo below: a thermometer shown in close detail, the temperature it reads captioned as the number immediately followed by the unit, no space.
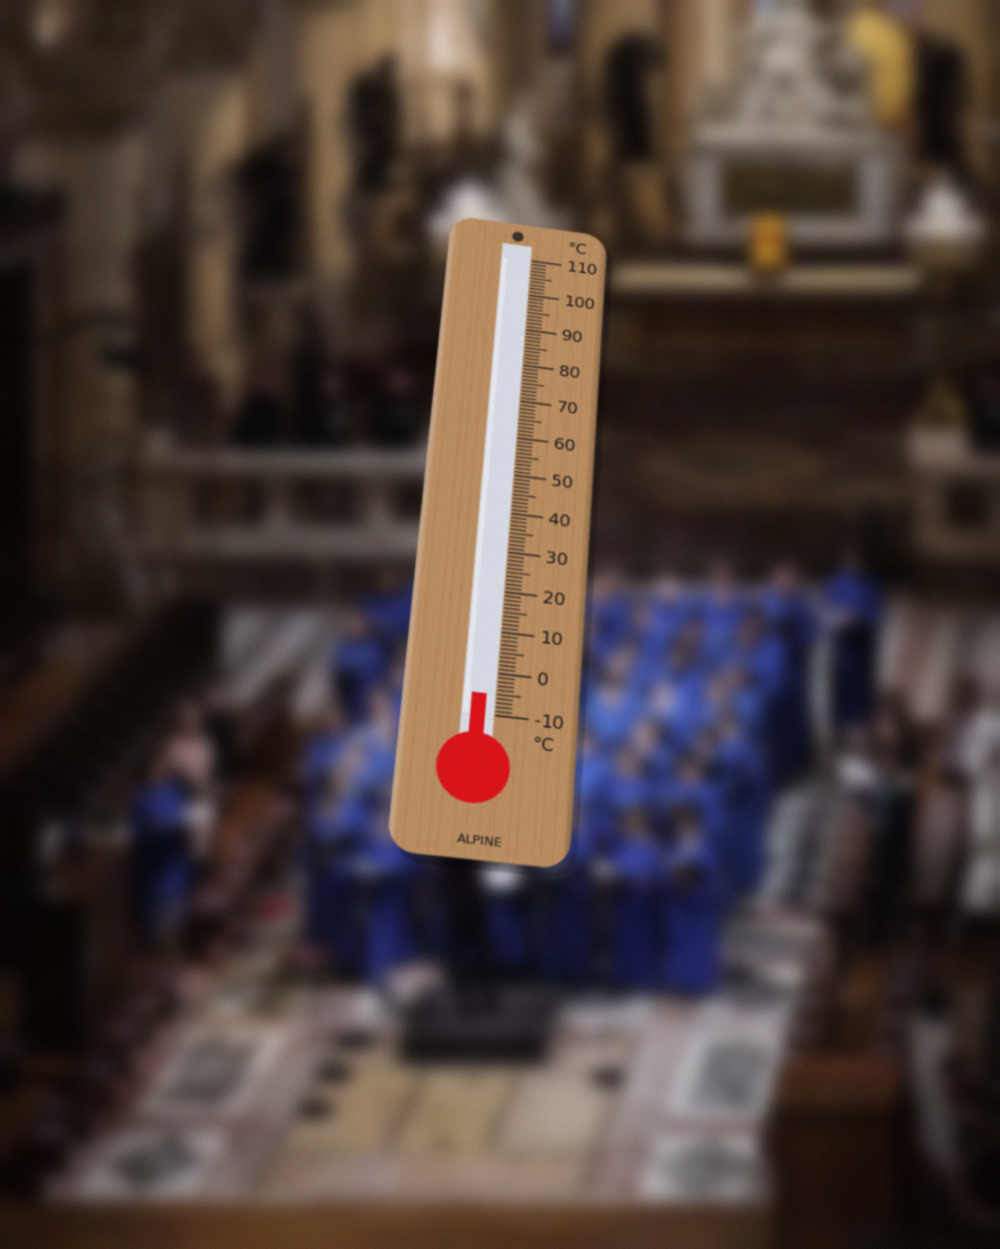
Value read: -5°C
